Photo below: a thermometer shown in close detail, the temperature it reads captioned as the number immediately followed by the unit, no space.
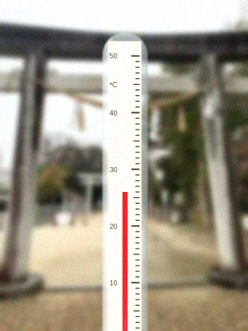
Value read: 26°C
